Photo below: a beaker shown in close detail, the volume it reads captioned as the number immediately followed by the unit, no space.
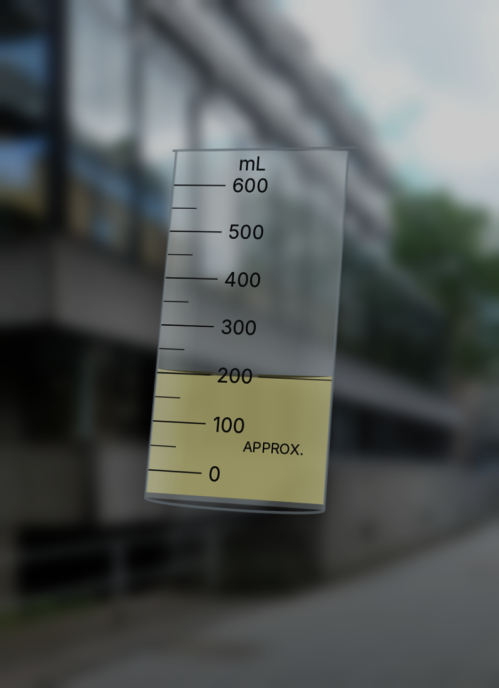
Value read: 200mL
